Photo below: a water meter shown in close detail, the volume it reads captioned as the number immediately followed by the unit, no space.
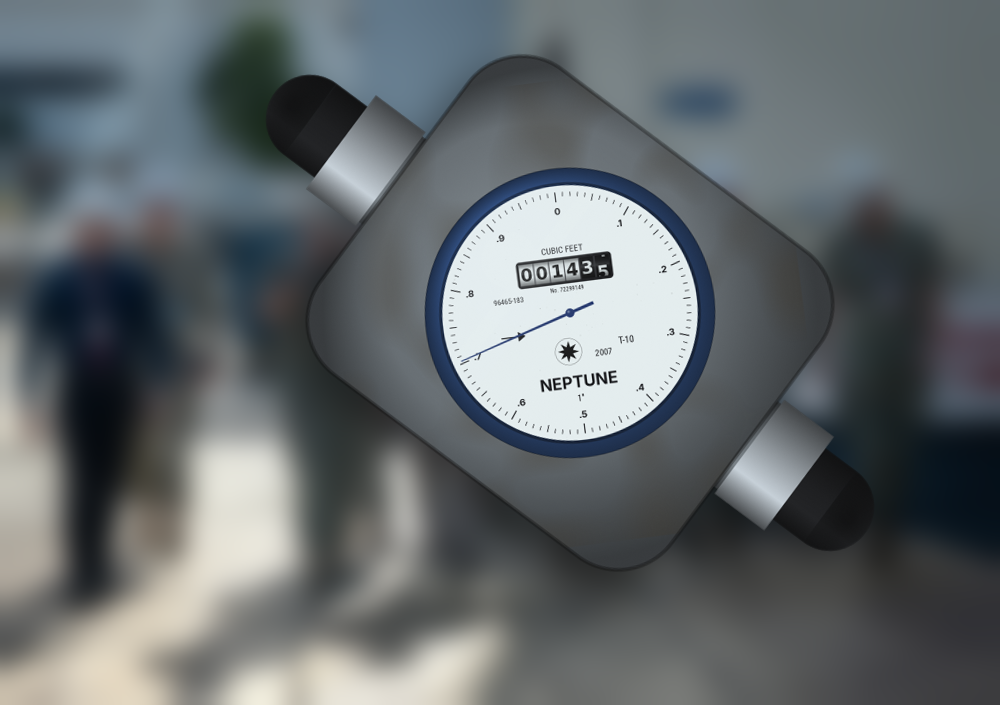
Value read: 1434.70ft³
